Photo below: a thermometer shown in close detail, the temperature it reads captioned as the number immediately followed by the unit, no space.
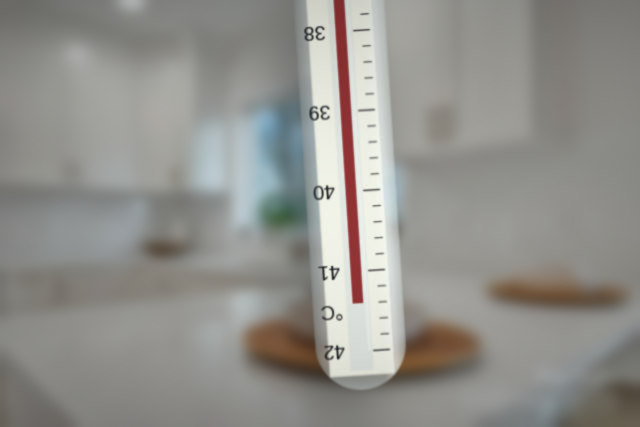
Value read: 41.4°C
